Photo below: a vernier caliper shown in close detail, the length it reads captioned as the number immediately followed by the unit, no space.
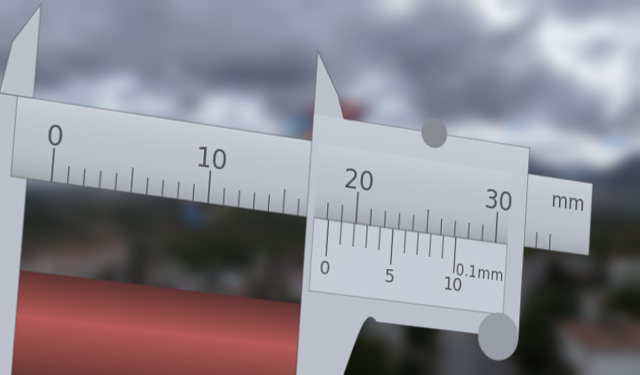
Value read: 18.1mm
